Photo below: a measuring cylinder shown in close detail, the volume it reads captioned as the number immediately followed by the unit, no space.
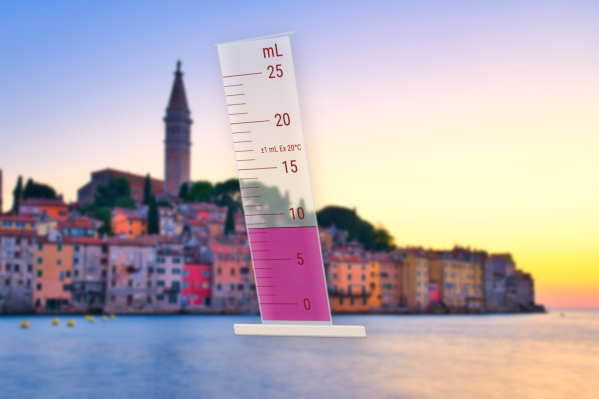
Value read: 8.5mL
